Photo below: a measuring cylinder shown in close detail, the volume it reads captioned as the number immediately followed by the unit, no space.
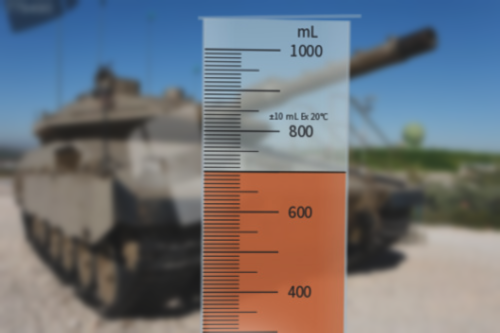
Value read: 700mL
